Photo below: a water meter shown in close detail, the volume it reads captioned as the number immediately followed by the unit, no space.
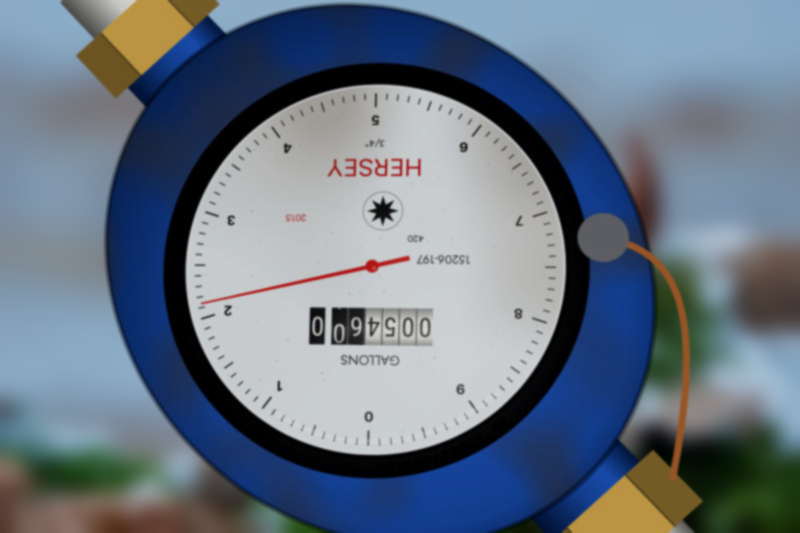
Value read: 54602.1gal
